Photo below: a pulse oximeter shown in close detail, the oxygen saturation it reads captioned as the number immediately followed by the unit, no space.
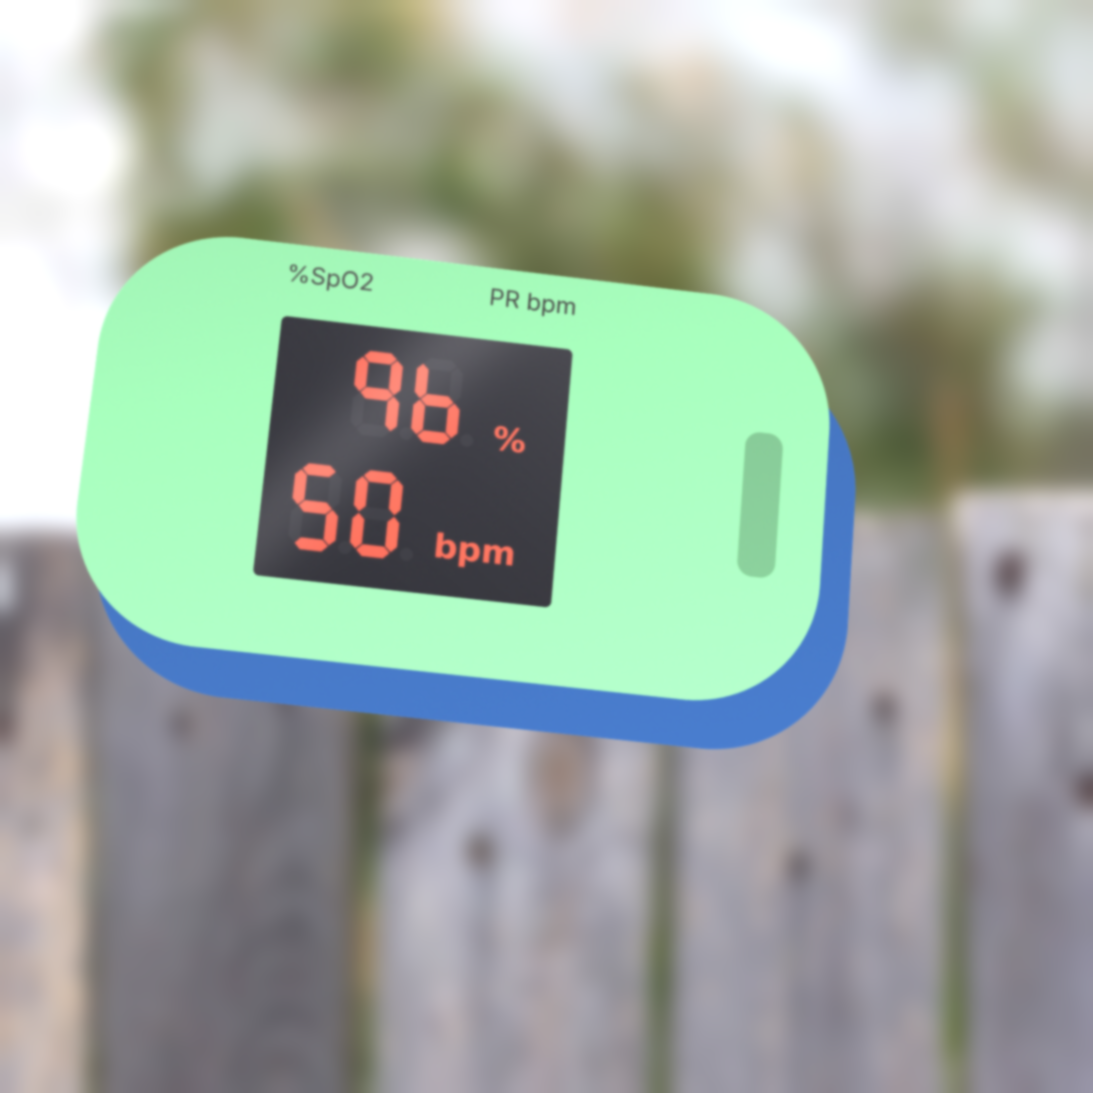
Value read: 96%
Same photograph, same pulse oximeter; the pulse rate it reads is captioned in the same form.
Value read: 50bpm
